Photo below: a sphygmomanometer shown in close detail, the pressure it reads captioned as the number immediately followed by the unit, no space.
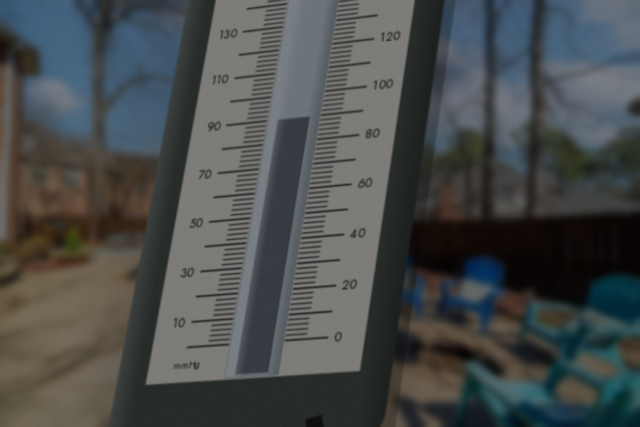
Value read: 90mmHg
